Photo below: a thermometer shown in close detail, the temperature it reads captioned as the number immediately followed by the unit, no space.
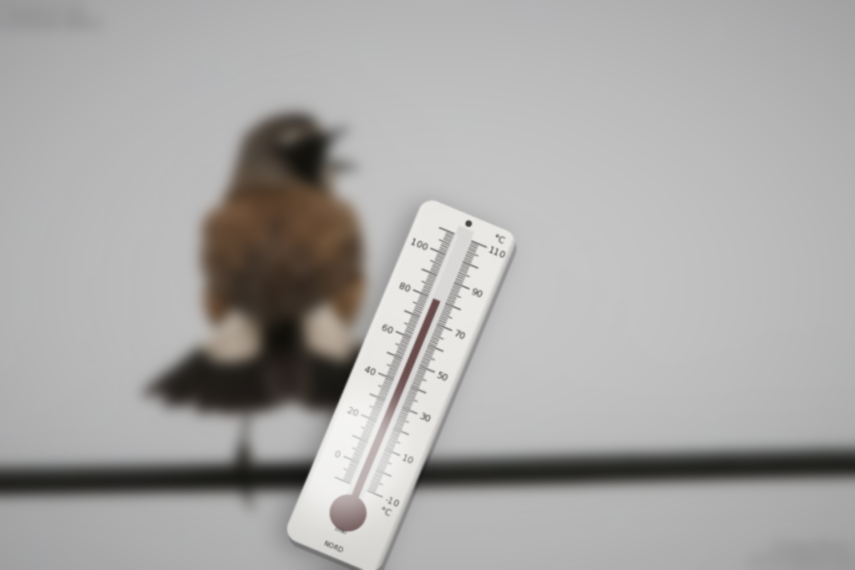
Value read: 80°C
